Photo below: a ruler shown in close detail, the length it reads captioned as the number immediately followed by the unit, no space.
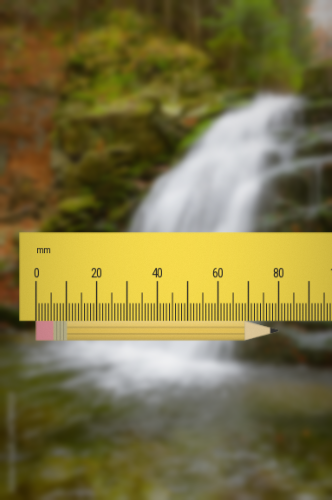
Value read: 80mm
